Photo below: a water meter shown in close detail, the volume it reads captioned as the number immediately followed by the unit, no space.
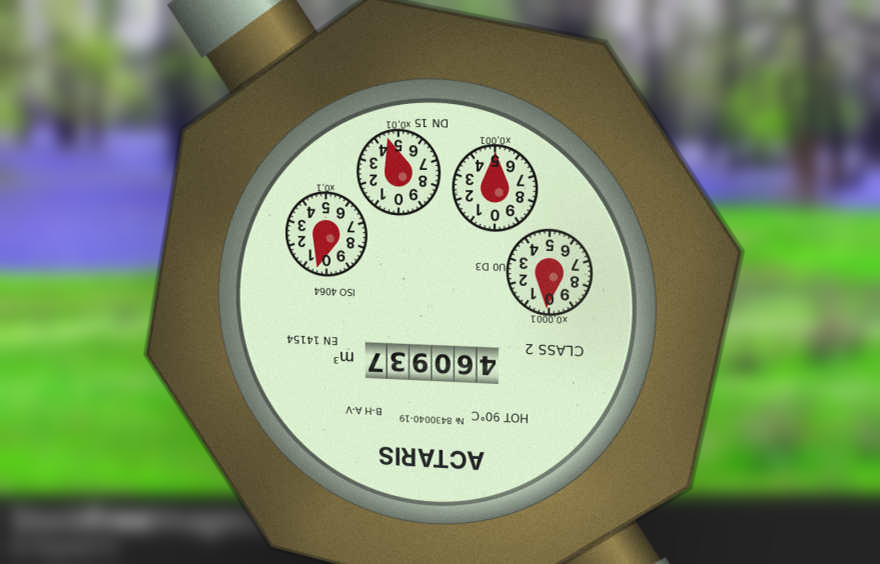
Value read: 460937.0450m³
